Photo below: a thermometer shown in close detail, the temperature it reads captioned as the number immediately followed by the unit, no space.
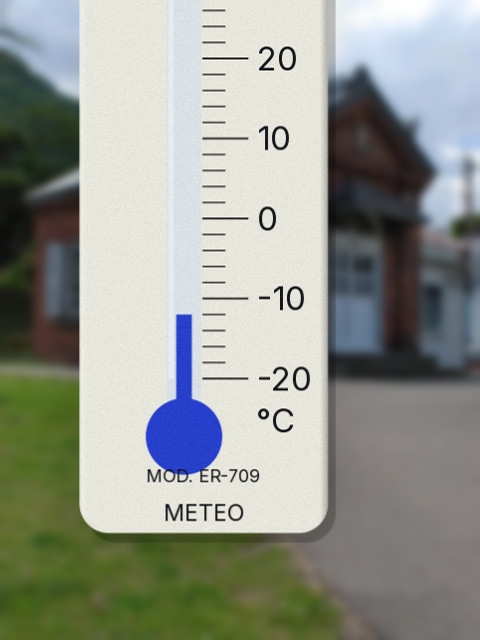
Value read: -12°C
